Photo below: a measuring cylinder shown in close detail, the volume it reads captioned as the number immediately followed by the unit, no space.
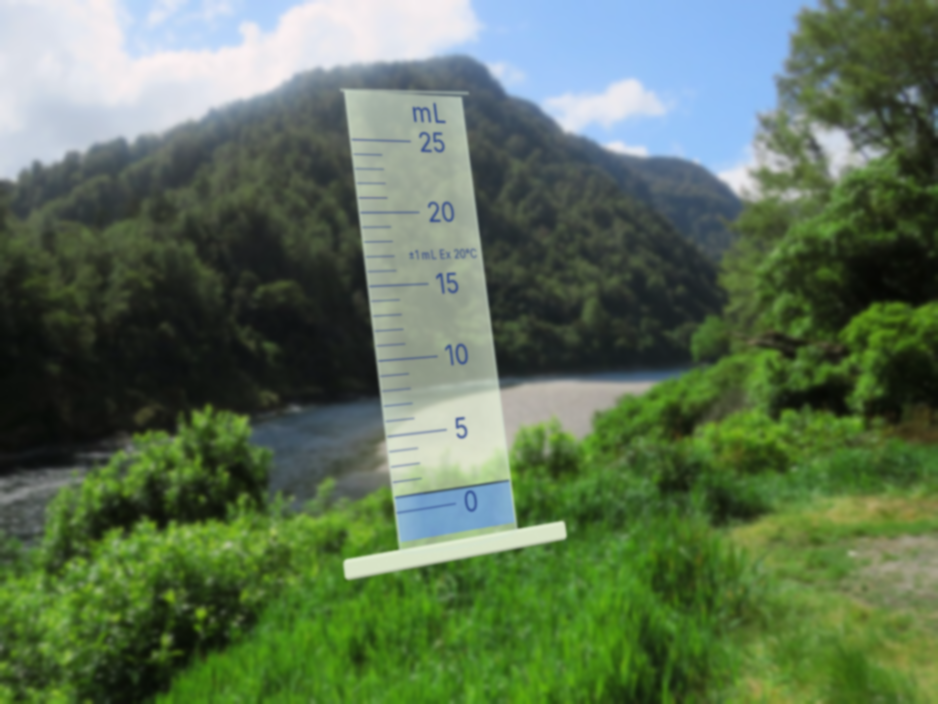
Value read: 1mL
